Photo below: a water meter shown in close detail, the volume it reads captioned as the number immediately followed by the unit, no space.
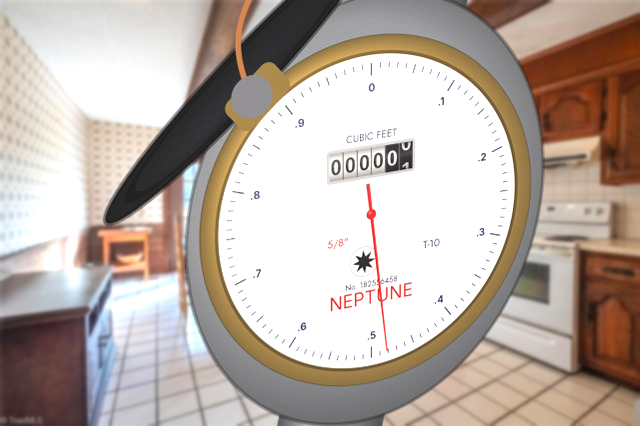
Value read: 0.48ft³
